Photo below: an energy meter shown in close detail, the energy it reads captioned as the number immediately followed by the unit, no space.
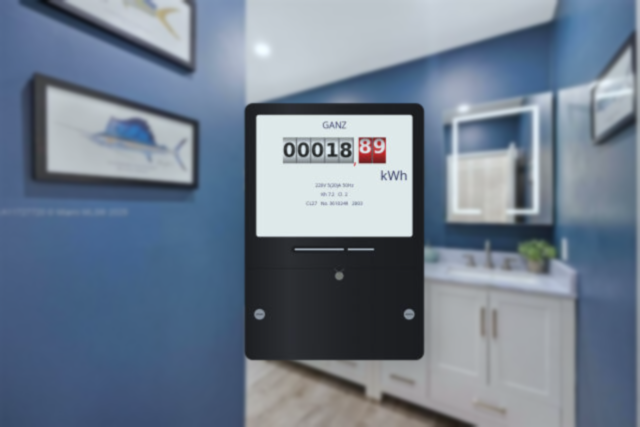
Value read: 18.89kWh
